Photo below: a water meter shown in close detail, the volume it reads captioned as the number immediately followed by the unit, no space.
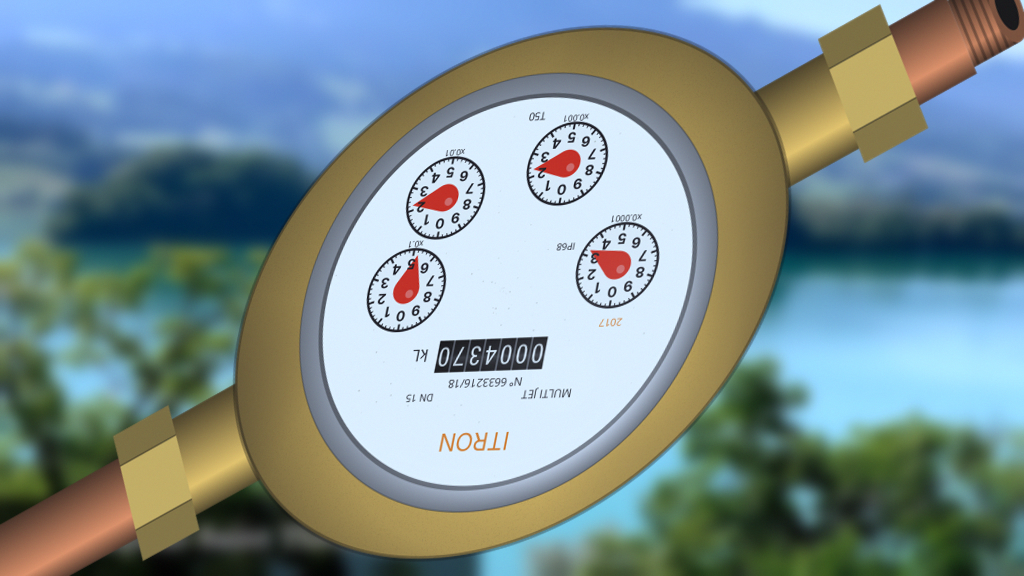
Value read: 4370.5223kL
